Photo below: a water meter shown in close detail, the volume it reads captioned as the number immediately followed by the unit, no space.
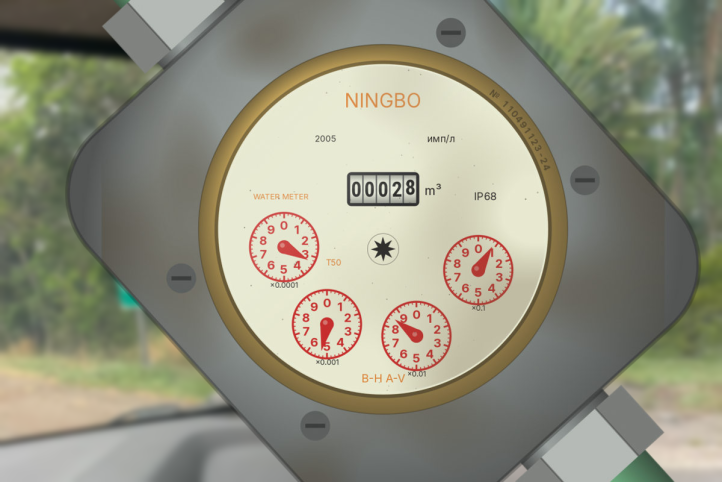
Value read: 28.0853m³
